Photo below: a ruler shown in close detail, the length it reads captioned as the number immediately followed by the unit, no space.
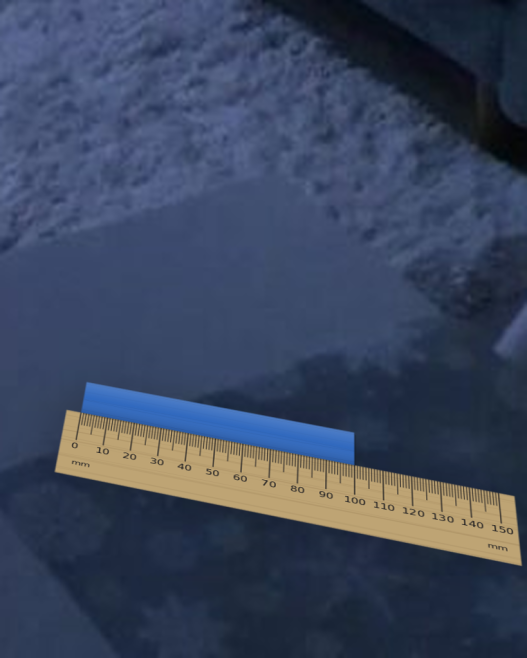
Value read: 100mm
